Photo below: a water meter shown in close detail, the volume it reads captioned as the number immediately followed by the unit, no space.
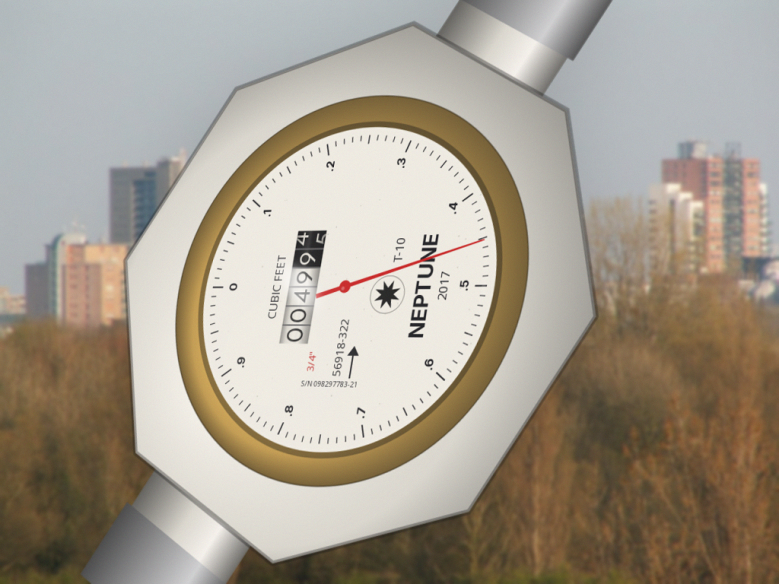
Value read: 4994.45ft³
